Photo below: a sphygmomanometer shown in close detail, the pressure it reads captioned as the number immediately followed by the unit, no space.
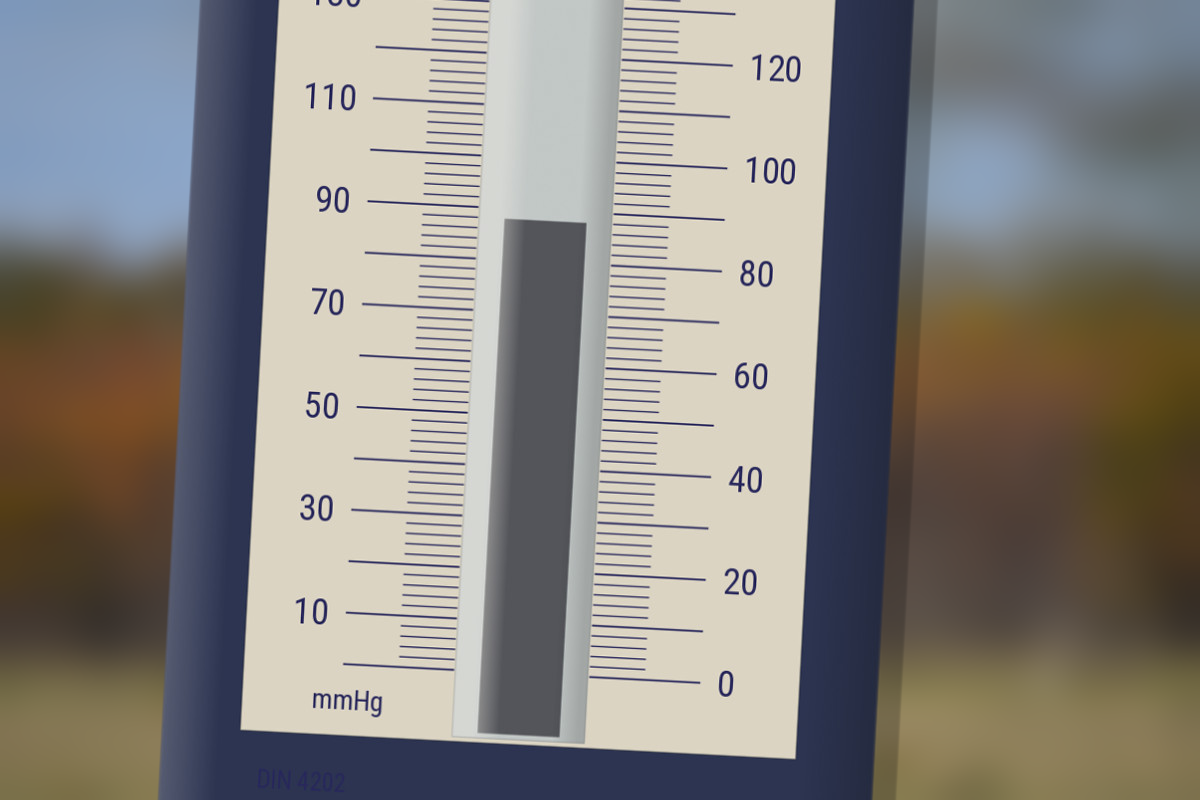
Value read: 88mmHg
